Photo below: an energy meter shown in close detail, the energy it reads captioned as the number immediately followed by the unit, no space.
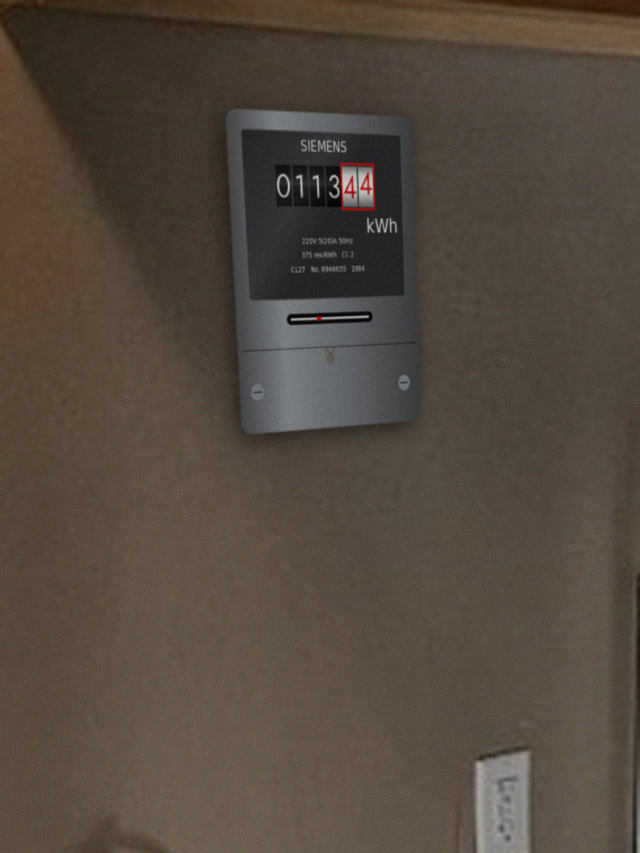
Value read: 113.44kWh
